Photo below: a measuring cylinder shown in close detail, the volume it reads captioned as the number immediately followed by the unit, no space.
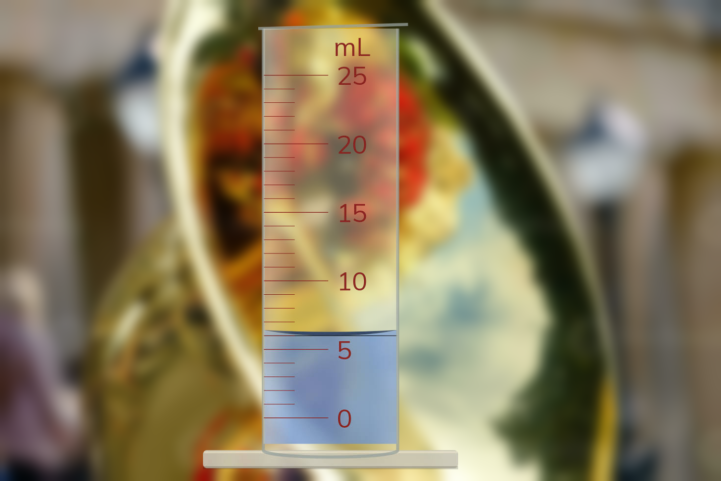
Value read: 6mL
